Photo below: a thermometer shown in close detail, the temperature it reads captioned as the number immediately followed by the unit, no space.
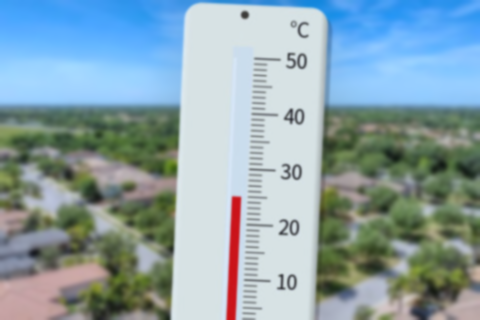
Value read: 25°C
